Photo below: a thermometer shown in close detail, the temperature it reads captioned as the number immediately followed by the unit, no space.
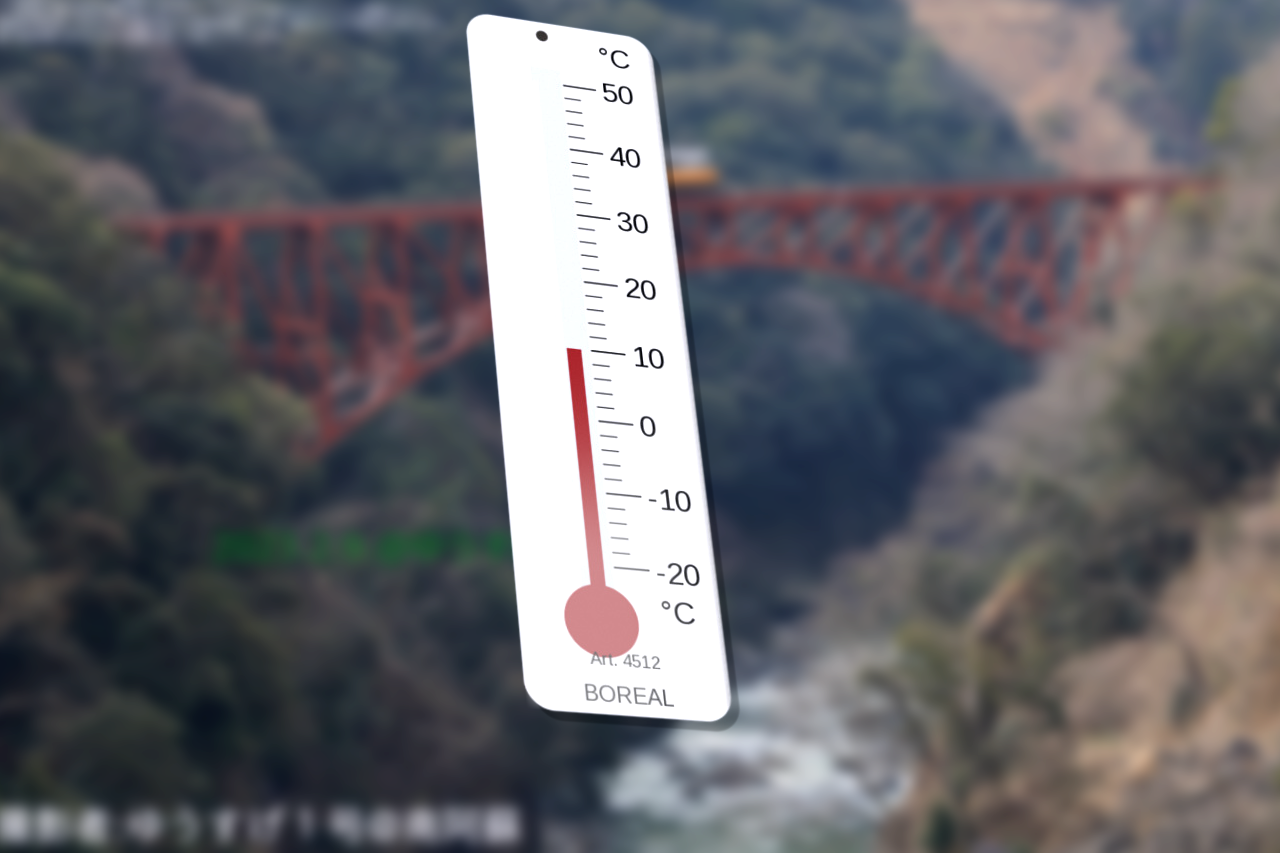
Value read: 10°C
